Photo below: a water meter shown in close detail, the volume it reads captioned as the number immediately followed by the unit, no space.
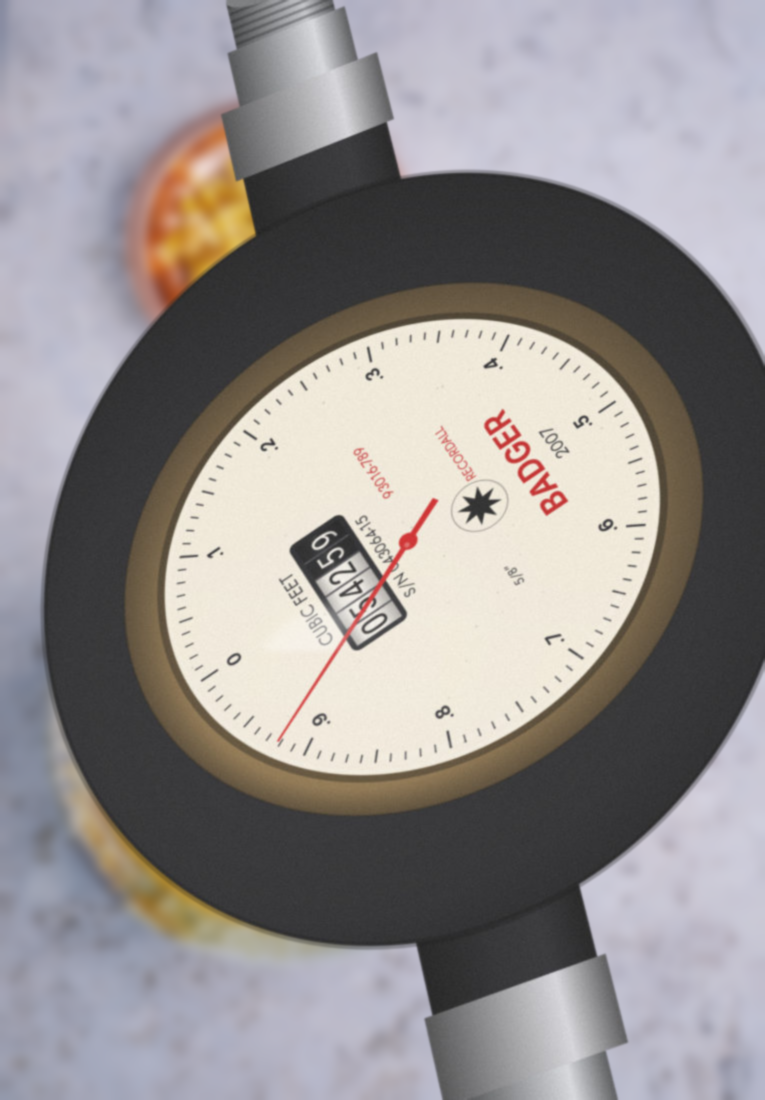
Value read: 54258.92ft³
